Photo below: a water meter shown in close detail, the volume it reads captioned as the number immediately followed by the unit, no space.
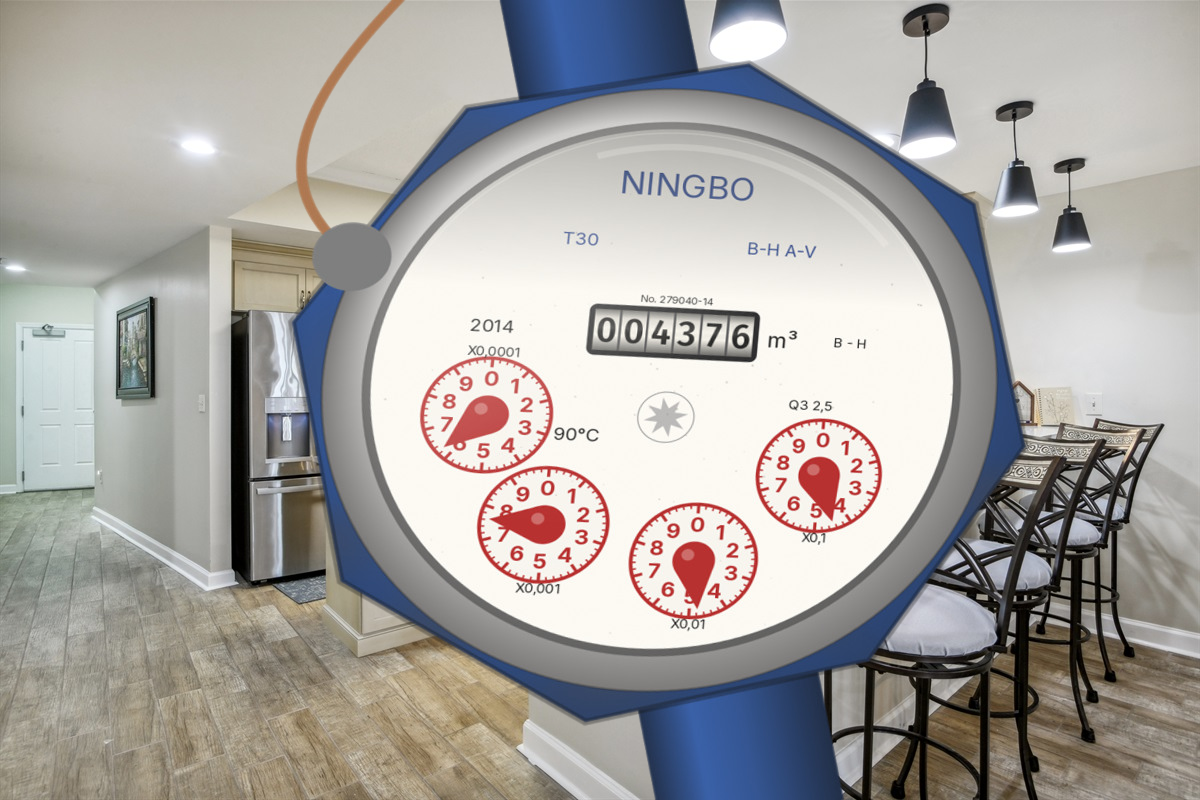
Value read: 4376.4476m³
